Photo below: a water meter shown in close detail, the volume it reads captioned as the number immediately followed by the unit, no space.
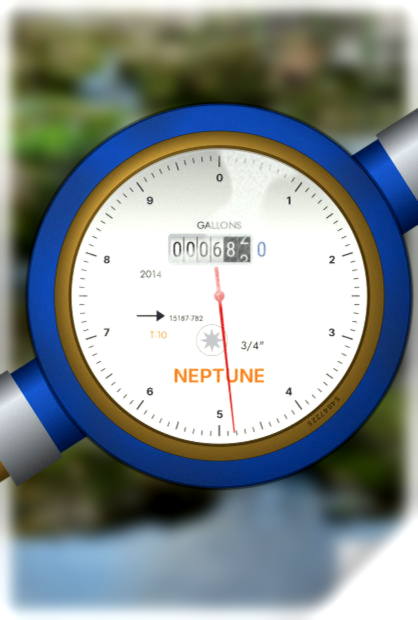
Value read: 6824.8gal
